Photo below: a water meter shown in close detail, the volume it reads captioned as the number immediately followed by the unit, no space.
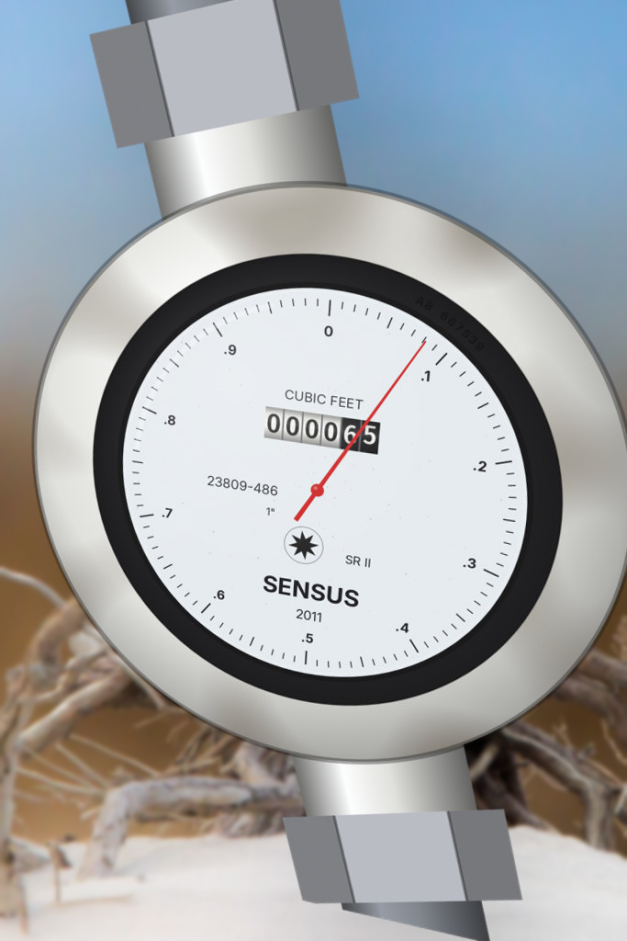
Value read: 65.08ft³
